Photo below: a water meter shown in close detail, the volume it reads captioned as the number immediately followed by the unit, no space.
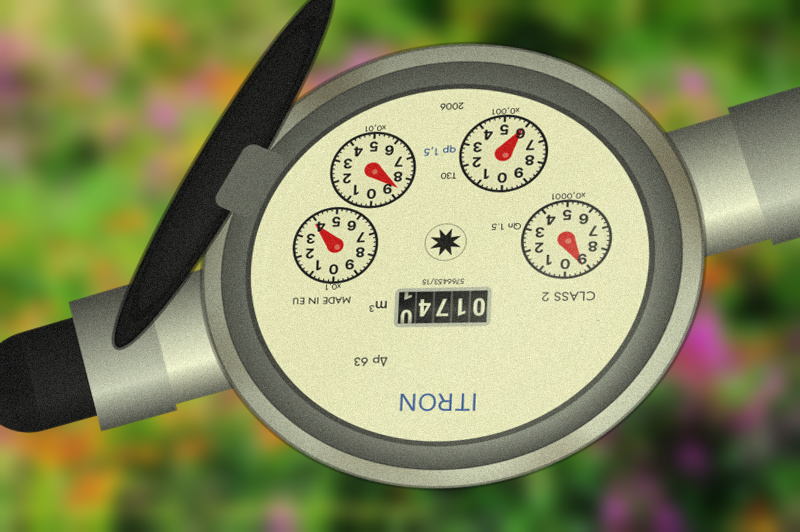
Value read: 1740.3859m³
